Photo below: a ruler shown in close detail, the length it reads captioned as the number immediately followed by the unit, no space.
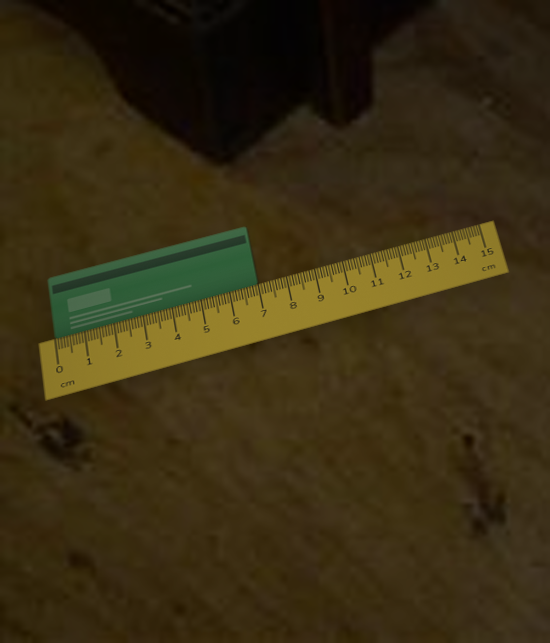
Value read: 7cm
